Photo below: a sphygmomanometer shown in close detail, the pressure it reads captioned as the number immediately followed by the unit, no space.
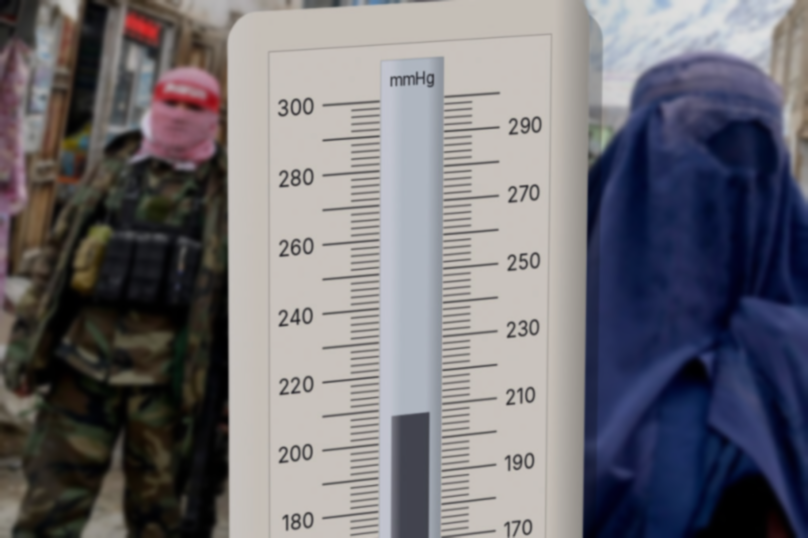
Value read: 208mmHg
